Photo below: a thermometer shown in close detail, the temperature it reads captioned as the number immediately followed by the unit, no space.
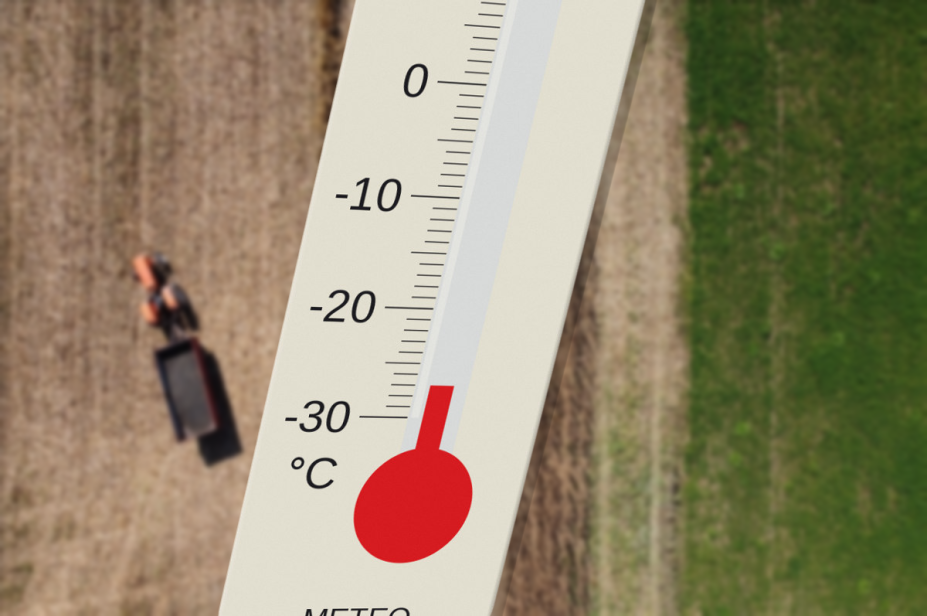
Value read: -27°C
